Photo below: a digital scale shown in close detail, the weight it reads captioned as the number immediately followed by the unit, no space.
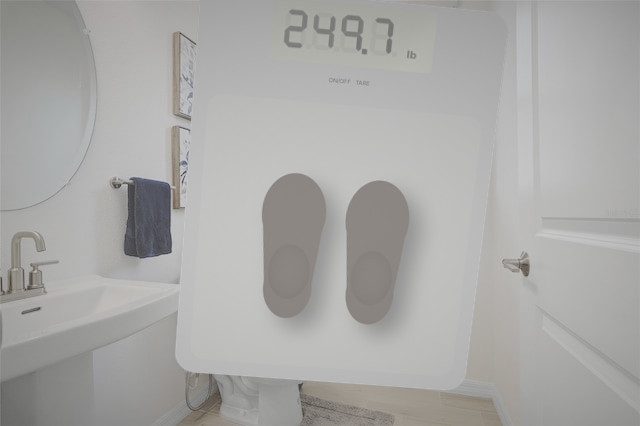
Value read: 249.7lb
